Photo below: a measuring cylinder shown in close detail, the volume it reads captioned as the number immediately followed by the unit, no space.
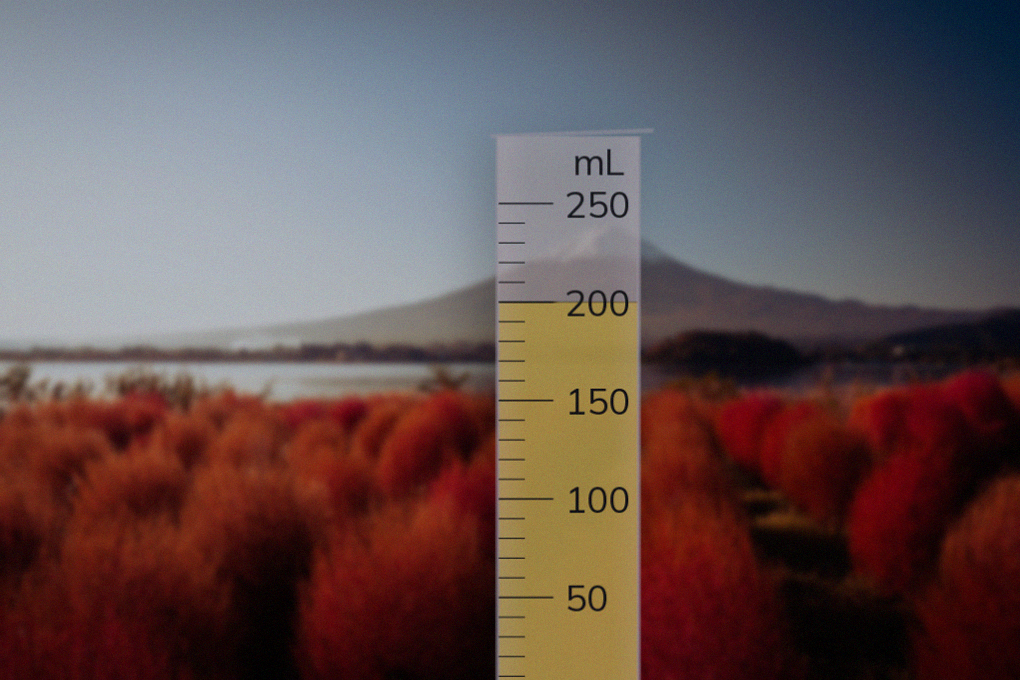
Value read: 200mL
